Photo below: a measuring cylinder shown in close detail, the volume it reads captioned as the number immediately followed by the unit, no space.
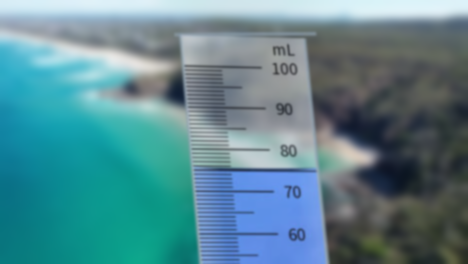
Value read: 75mL
